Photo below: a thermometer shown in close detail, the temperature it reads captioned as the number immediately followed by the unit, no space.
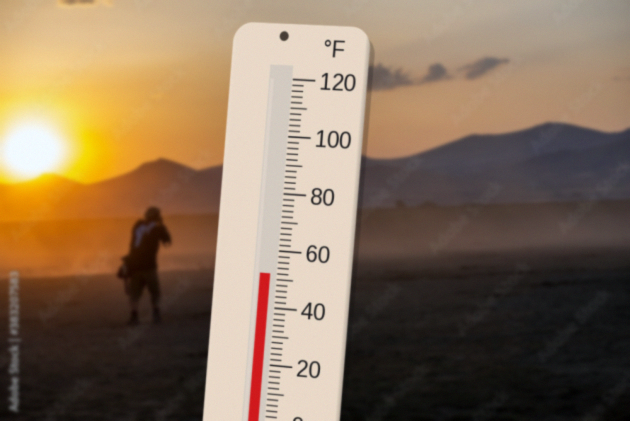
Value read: 52°F
